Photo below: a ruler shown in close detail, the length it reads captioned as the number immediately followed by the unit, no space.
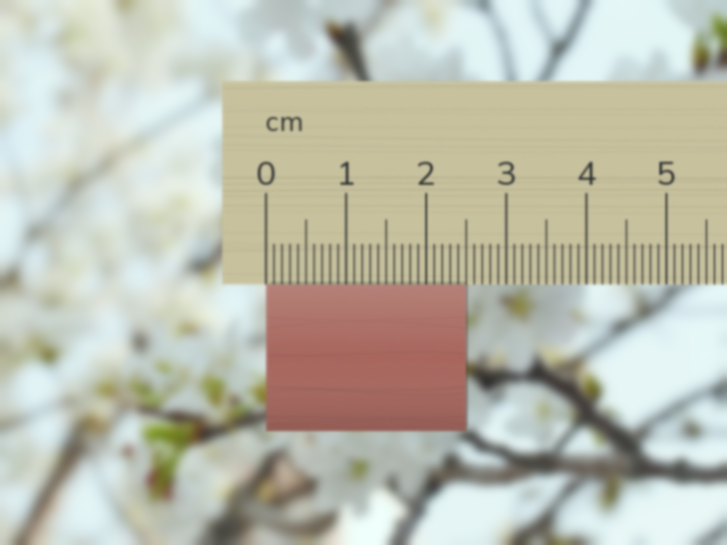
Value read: 2.5cm
